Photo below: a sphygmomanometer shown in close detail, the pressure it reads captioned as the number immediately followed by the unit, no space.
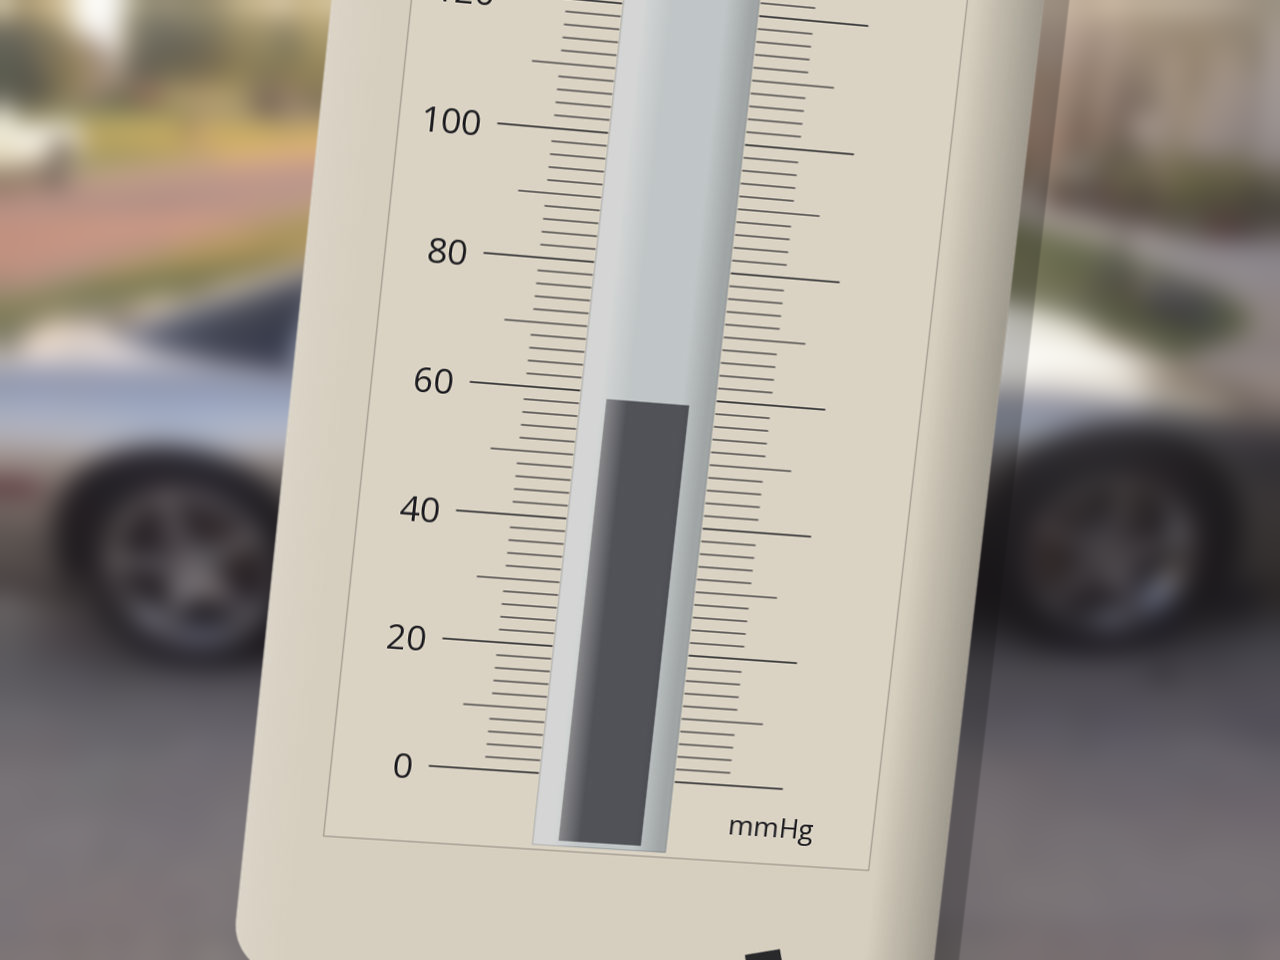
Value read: 59mmHg
